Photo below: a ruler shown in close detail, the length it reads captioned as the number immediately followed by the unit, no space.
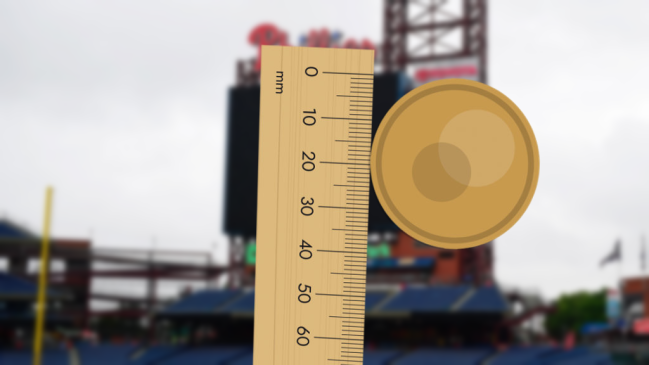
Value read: 38mm
